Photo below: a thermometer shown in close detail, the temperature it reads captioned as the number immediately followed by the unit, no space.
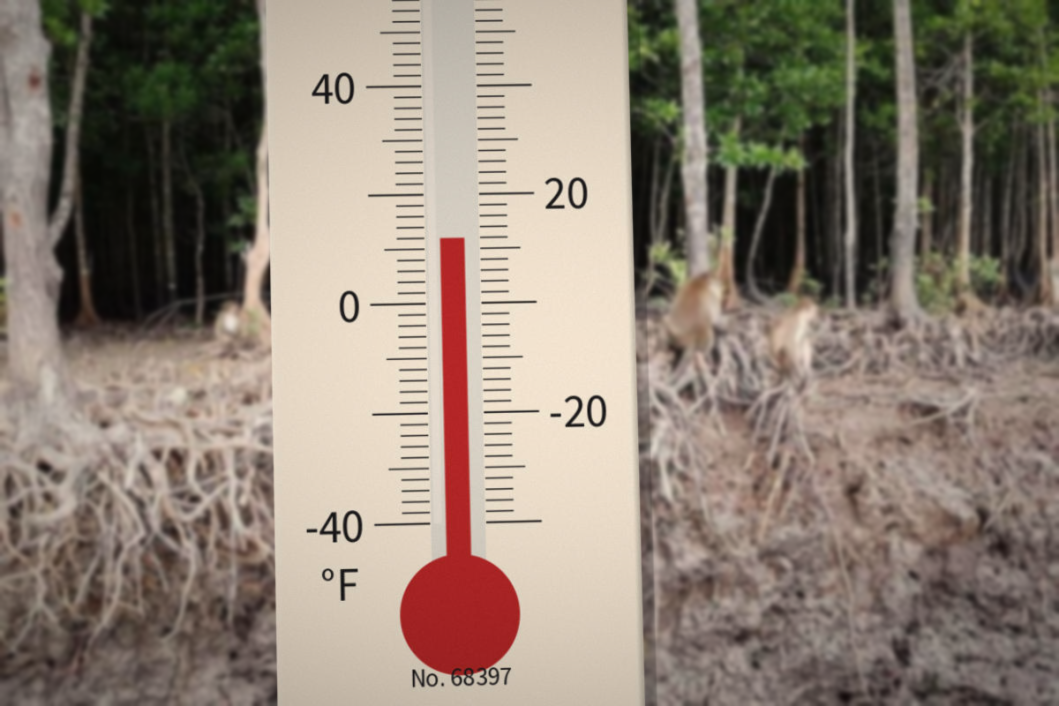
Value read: 12°F
